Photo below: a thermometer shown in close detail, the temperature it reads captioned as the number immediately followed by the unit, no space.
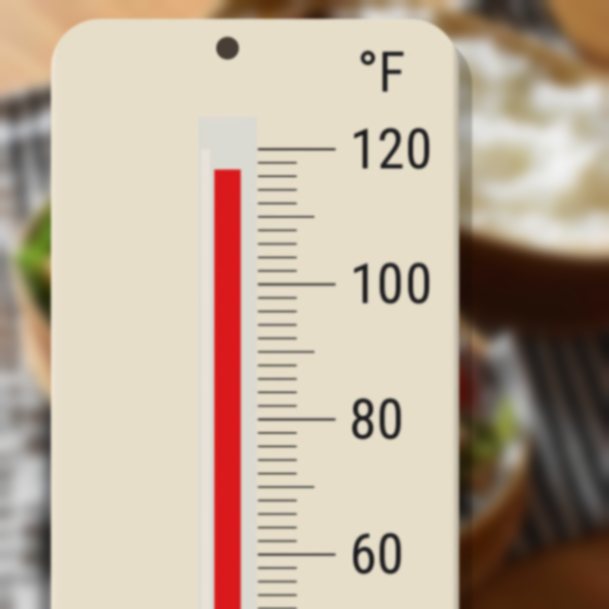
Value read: 117°F
